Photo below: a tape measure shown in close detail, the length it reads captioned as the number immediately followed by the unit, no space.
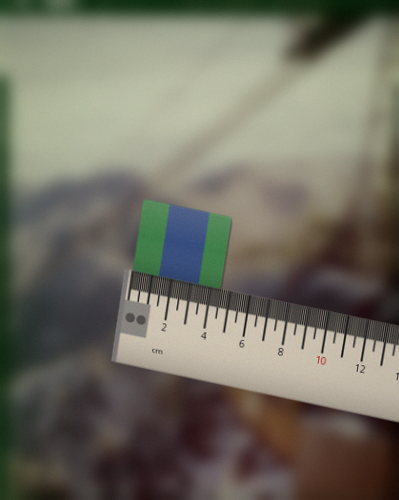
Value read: 4.5cm
